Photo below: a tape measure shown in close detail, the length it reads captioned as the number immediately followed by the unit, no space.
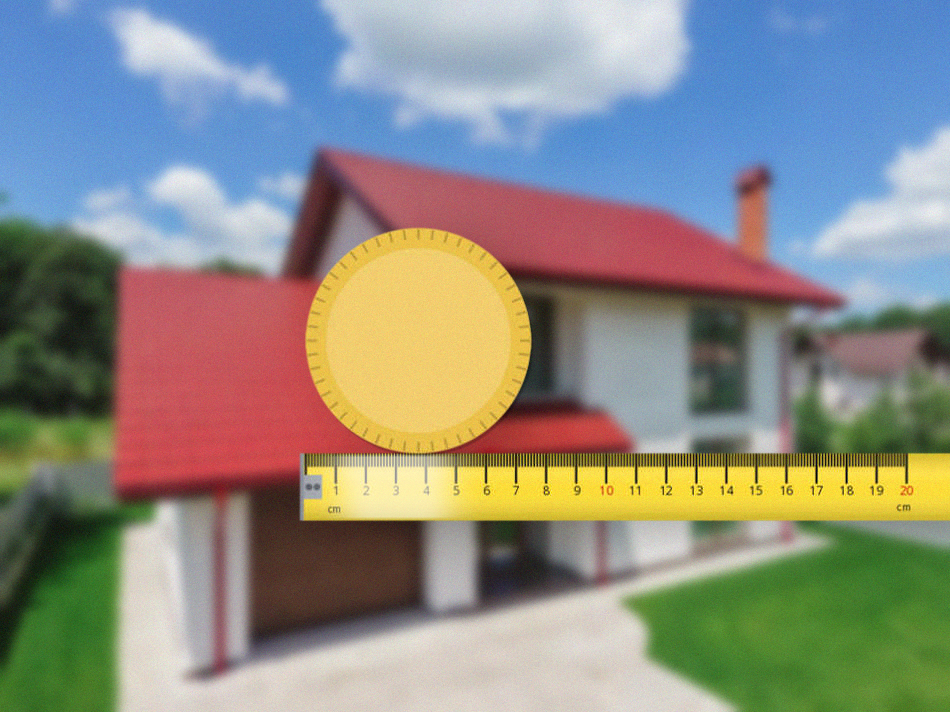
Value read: 7.5cm
